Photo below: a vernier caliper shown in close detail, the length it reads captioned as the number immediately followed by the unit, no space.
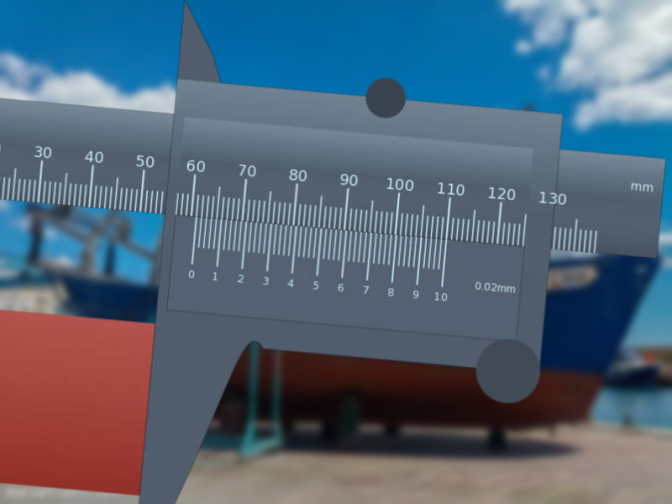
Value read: 61.0mm
